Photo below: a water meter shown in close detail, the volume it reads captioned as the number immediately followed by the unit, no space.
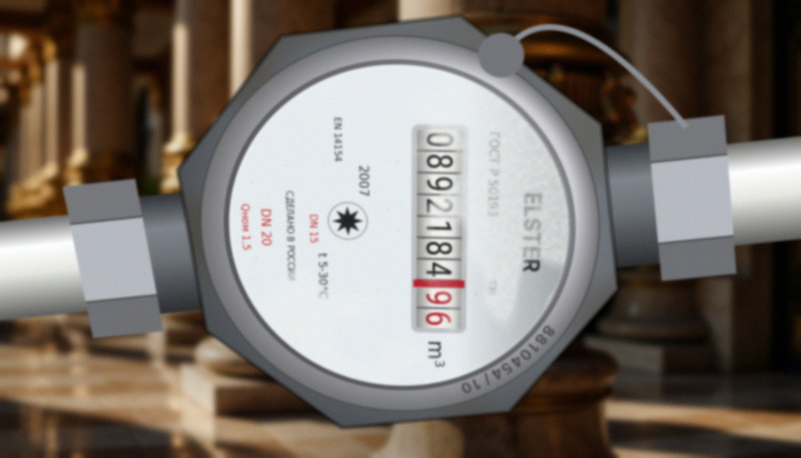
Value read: 892184.96m³
